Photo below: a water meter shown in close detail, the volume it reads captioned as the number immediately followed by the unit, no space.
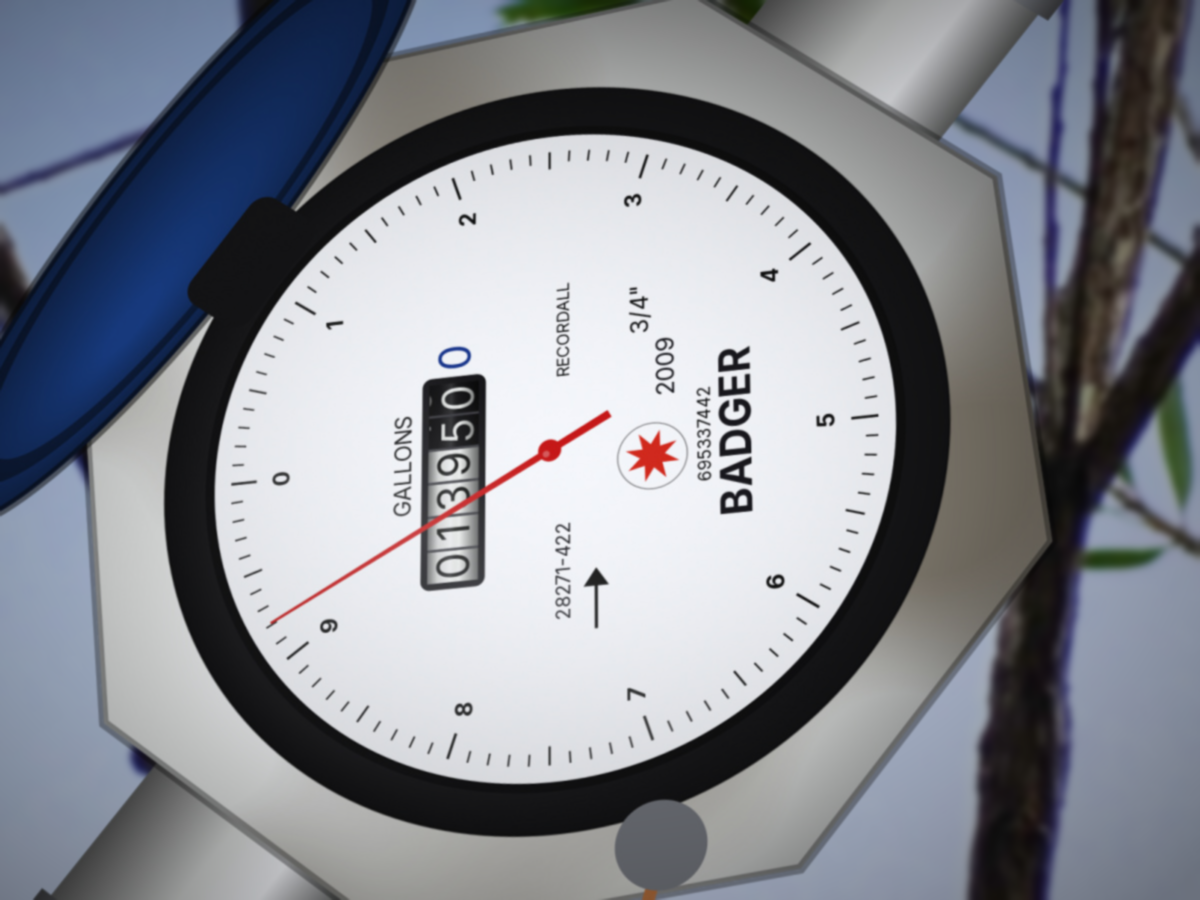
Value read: 139499.2gal
